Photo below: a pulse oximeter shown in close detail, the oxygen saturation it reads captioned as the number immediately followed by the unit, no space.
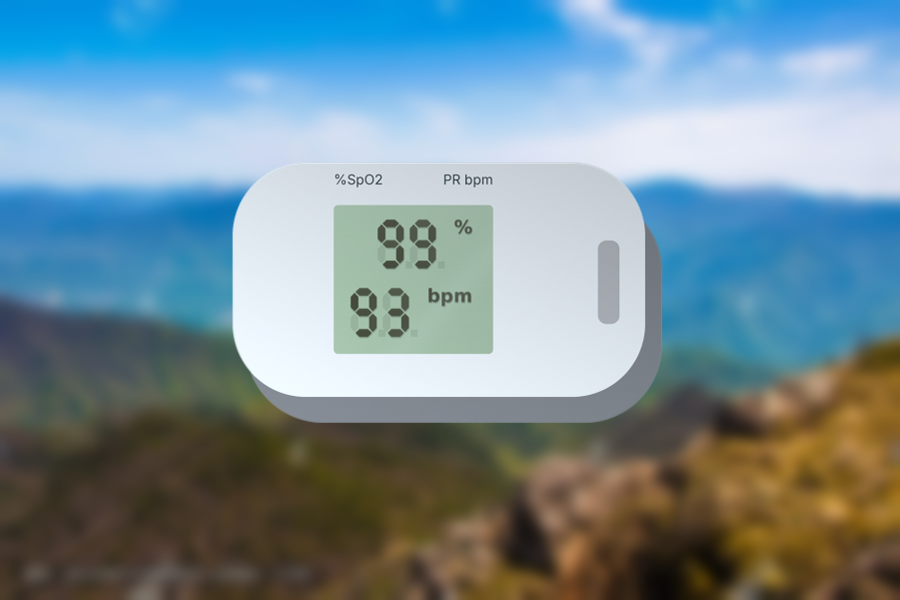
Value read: 99%
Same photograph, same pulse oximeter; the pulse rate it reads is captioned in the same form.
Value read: 93bpm
